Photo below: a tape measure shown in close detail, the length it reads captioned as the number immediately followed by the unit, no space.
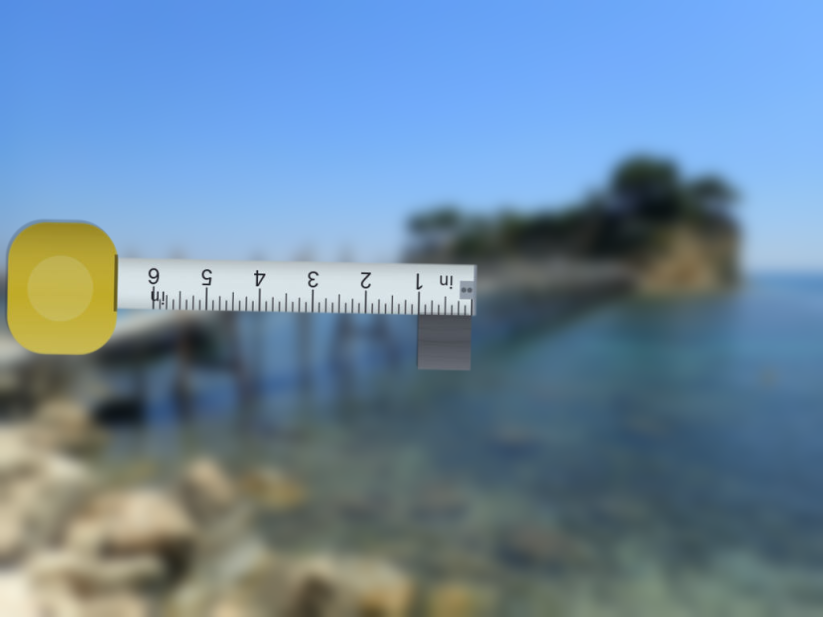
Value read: 1in
